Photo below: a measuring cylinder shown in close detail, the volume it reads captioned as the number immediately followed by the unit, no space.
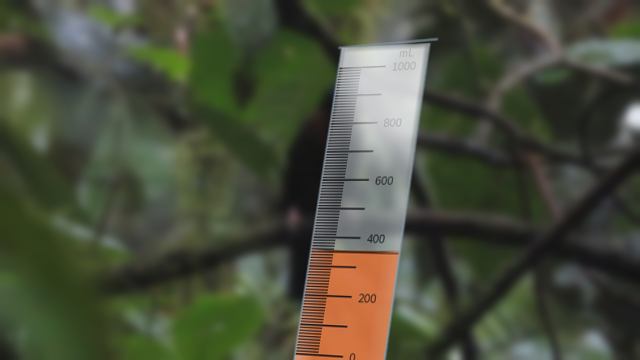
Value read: 350mL
